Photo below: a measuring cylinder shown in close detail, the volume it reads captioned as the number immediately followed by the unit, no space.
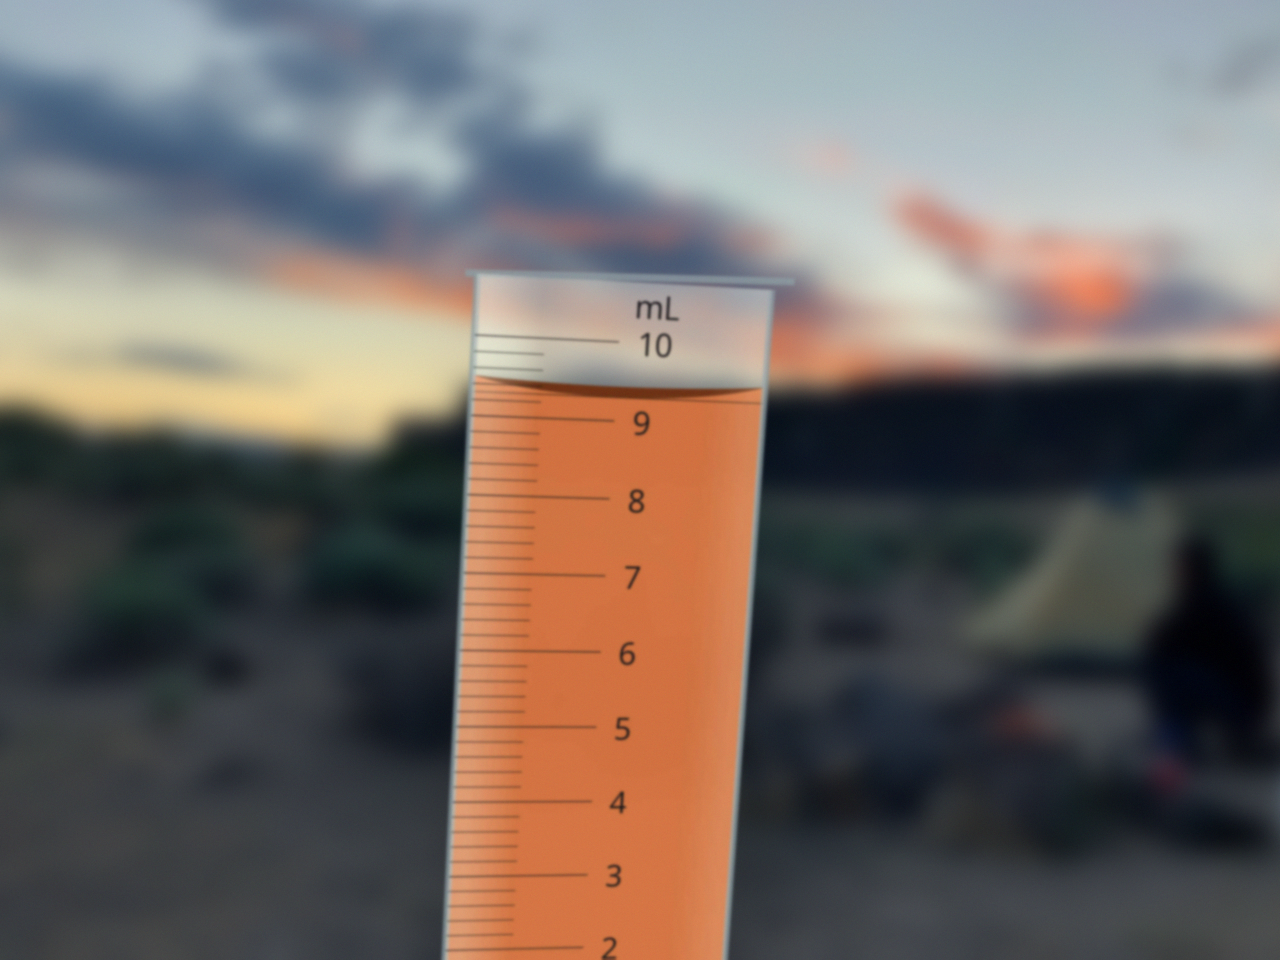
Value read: 9.3mL
